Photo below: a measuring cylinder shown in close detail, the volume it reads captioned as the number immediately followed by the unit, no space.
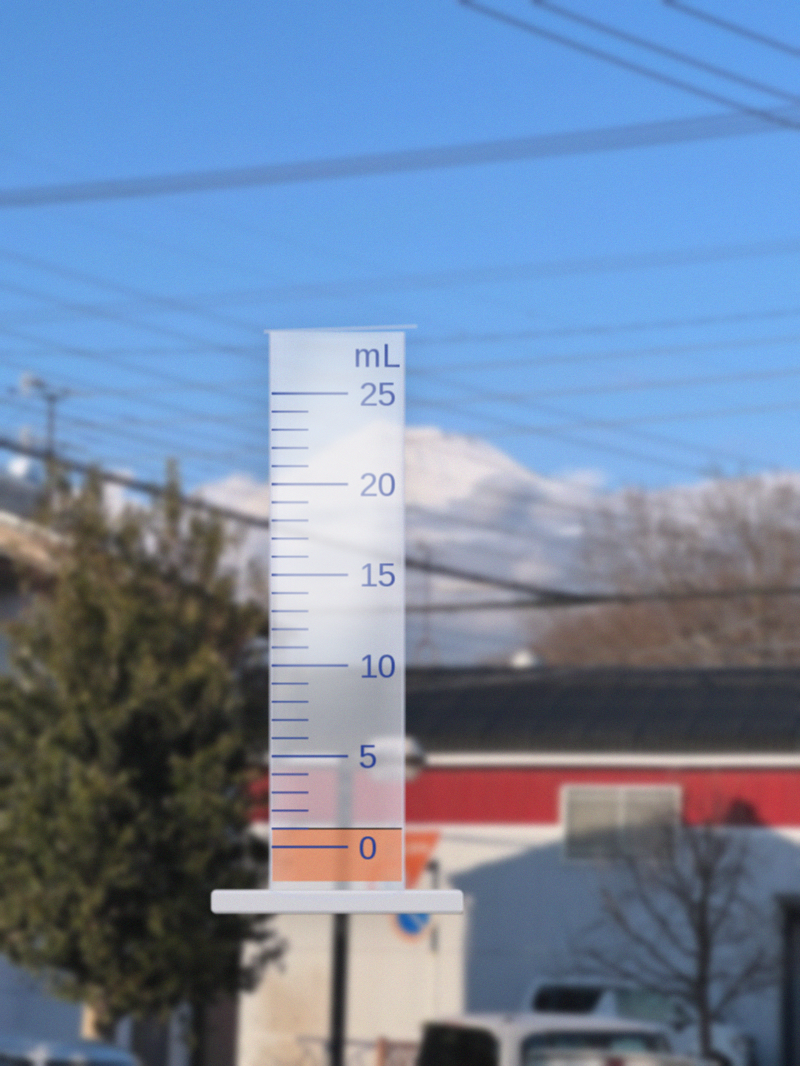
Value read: 1mL
